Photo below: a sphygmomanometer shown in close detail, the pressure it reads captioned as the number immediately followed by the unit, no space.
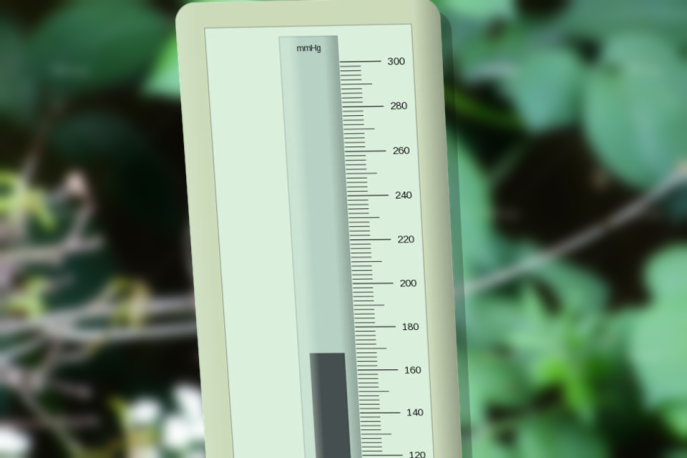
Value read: 168mmHg
